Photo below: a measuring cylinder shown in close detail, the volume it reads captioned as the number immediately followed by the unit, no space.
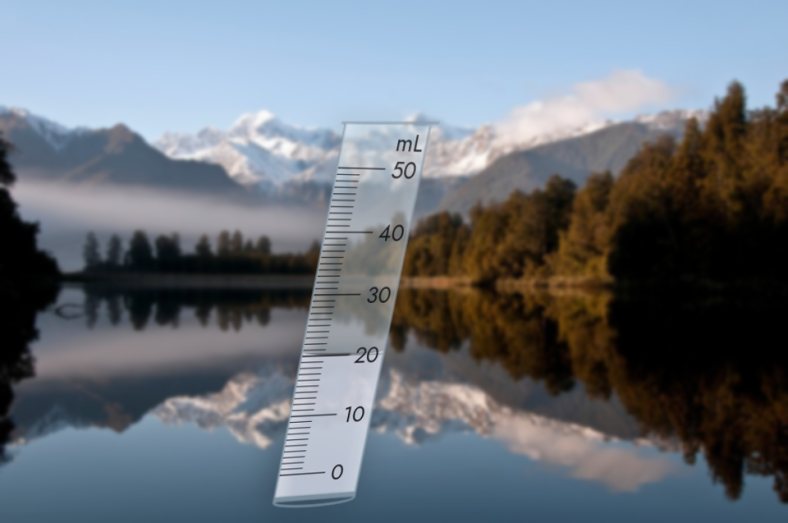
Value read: 20mL
